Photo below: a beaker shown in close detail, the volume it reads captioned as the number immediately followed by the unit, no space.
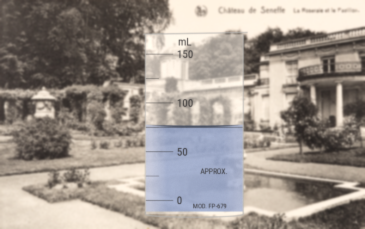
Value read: 75mL
